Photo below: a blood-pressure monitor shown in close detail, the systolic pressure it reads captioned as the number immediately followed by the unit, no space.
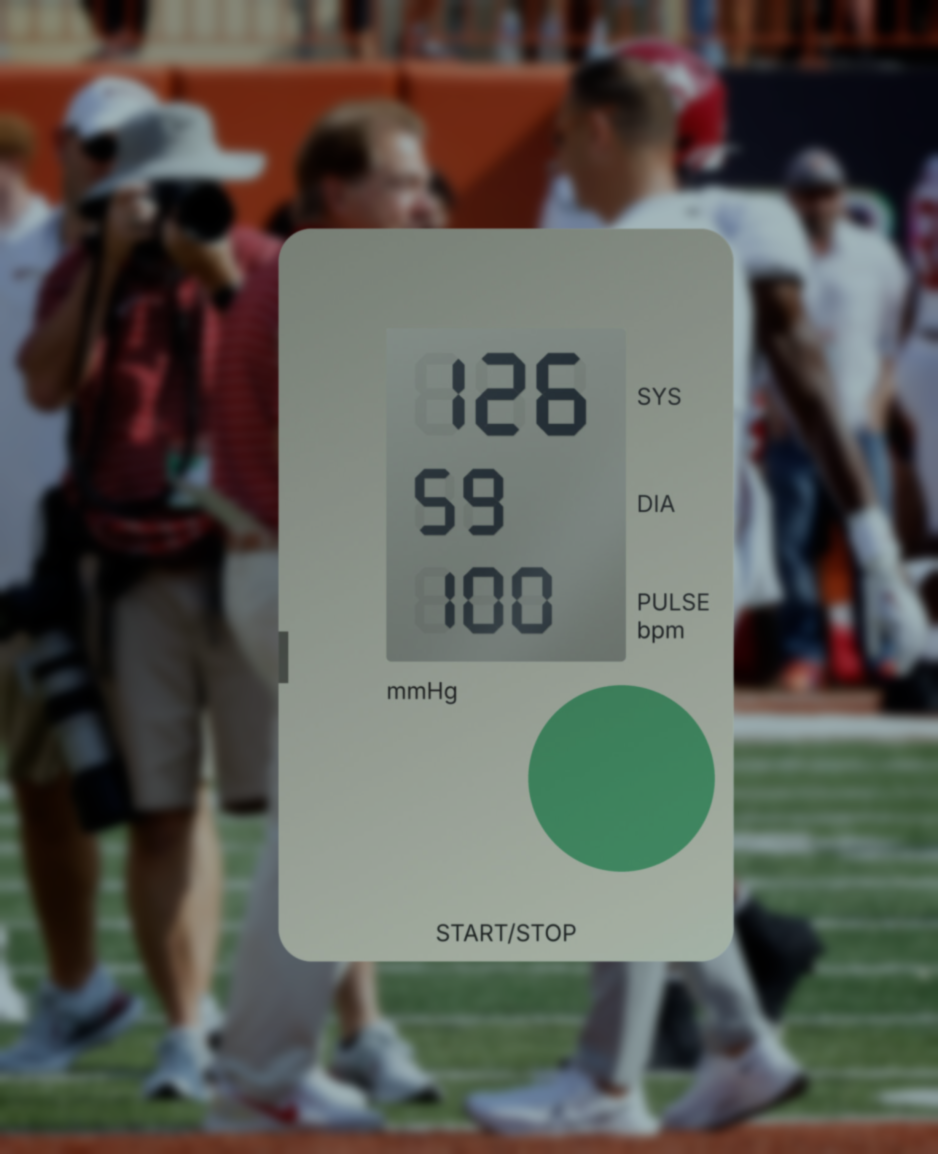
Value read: 126mmHg
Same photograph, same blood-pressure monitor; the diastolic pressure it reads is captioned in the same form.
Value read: 59mmHg
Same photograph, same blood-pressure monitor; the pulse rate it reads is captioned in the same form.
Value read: 100bpm
